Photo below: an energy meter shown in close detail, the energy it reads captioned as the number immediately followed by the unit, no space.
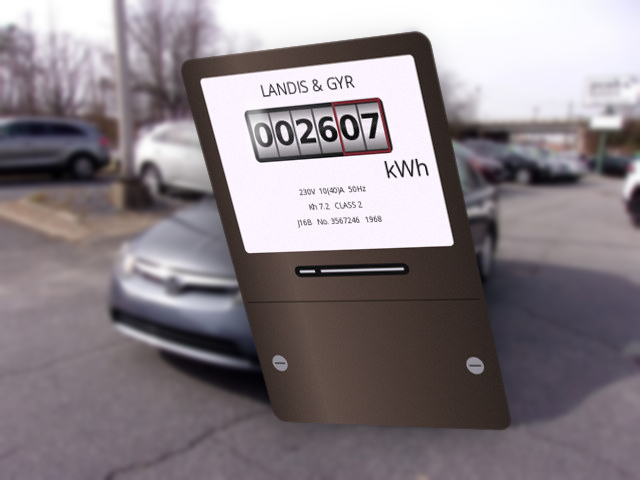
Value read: 26.07kWh
